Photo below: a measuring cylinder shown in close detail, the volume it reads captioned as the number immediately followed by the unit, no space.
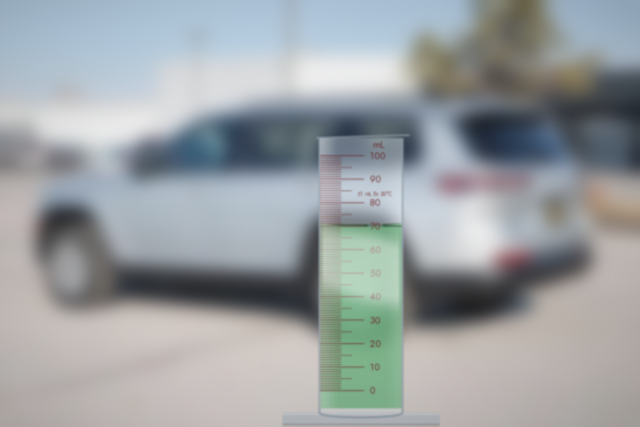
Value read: 70mL
